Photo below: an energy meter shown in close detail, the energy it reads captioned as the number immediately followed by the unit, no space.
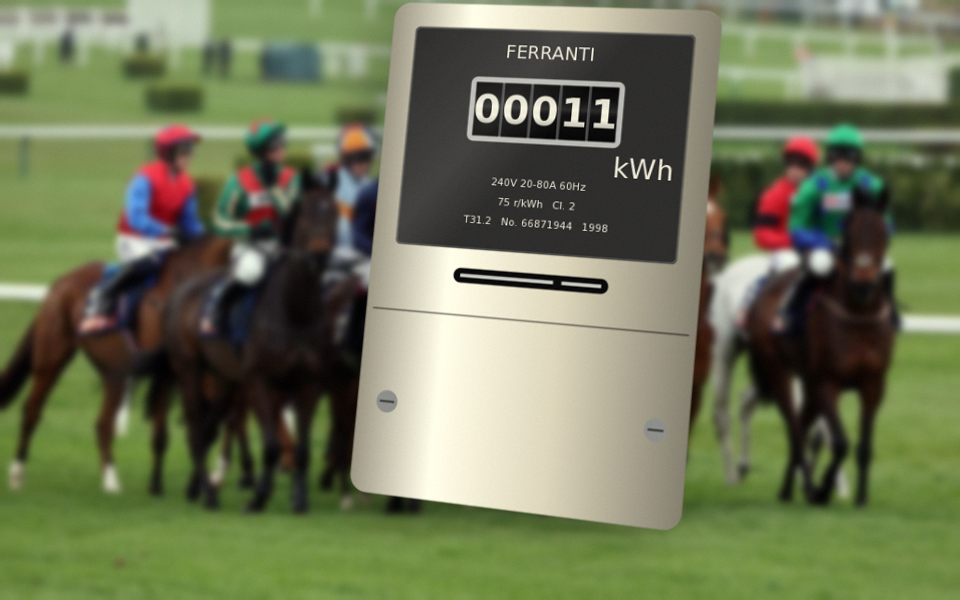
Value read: 11kWh
